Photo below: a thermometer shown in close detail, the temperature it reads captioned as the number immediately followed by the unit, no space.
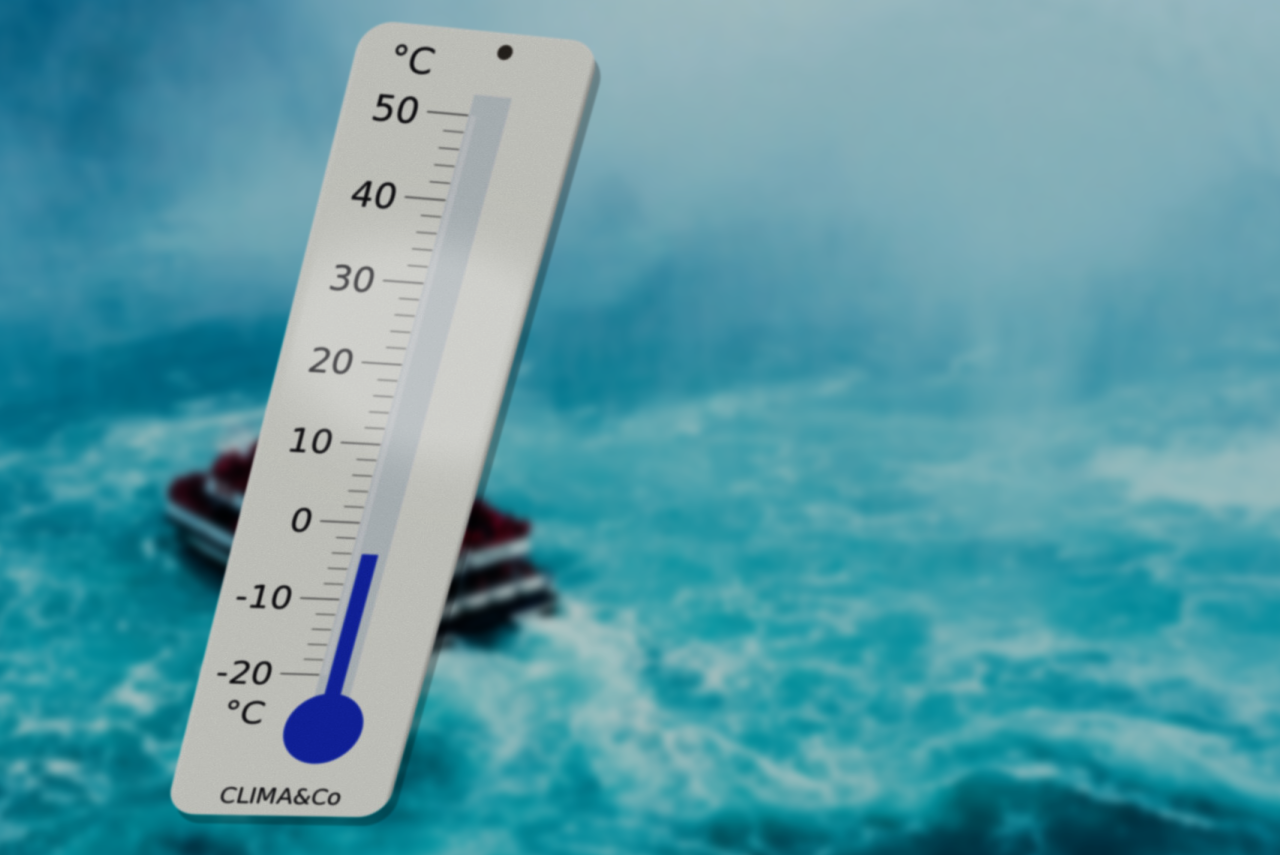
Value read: -4°C
